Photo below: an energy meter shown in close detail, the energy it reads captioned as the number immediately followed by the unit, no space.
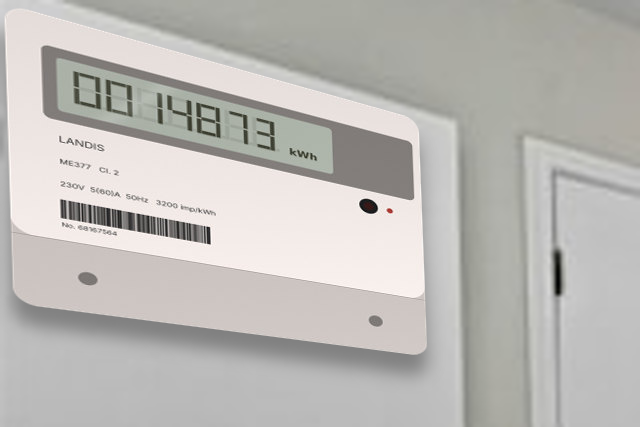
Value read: 14873kWh
